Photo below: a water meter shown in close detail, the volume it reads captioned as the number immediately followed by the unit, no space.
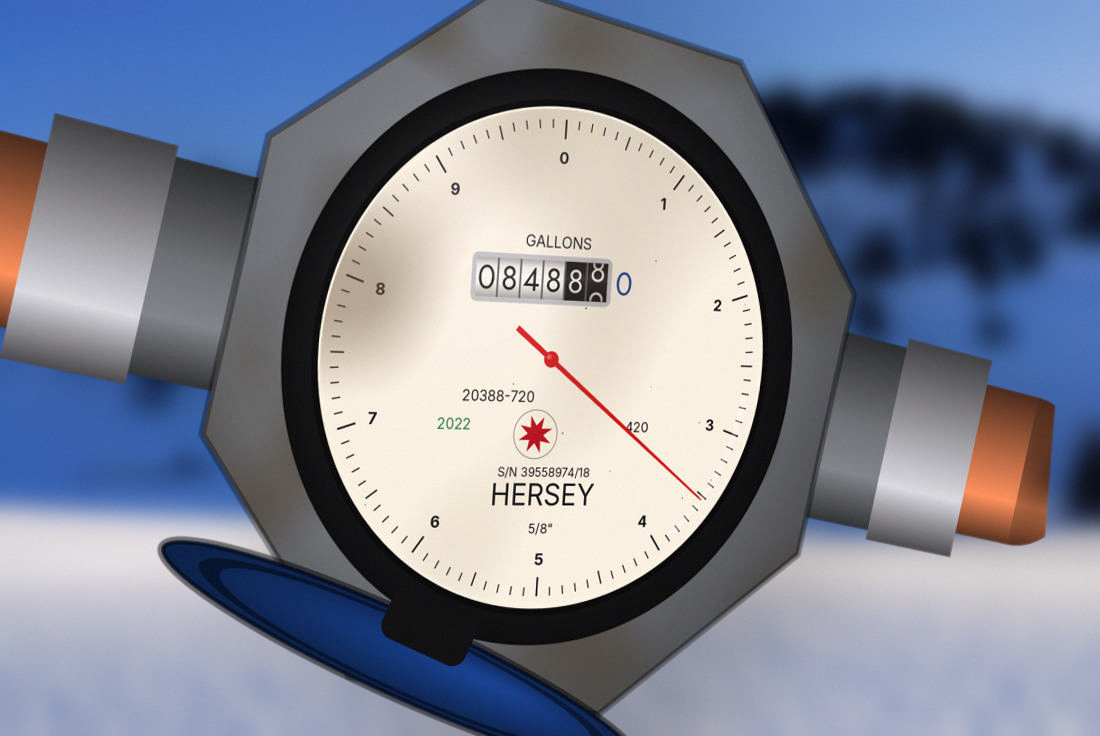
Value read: 848883.5gal
